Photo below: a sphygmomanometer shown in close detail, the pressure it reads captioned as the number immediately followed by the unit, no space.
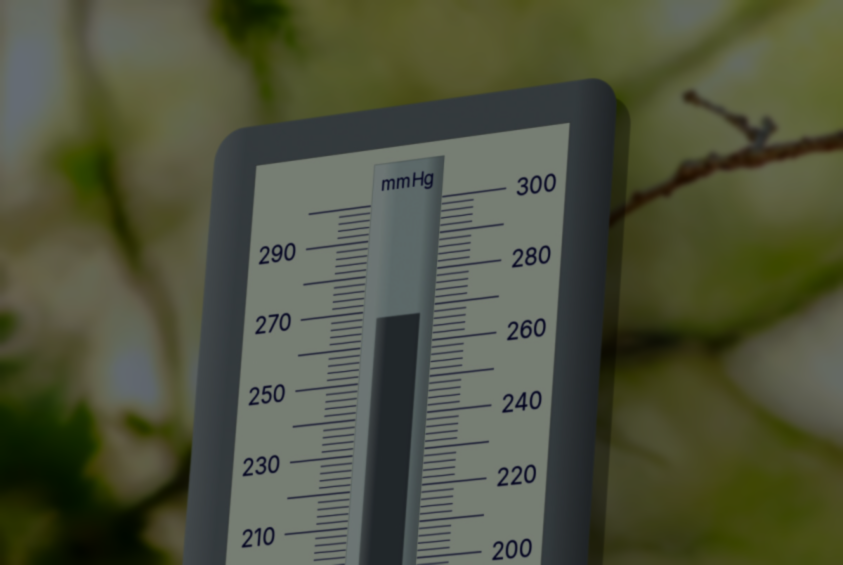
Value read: 268mmHg
